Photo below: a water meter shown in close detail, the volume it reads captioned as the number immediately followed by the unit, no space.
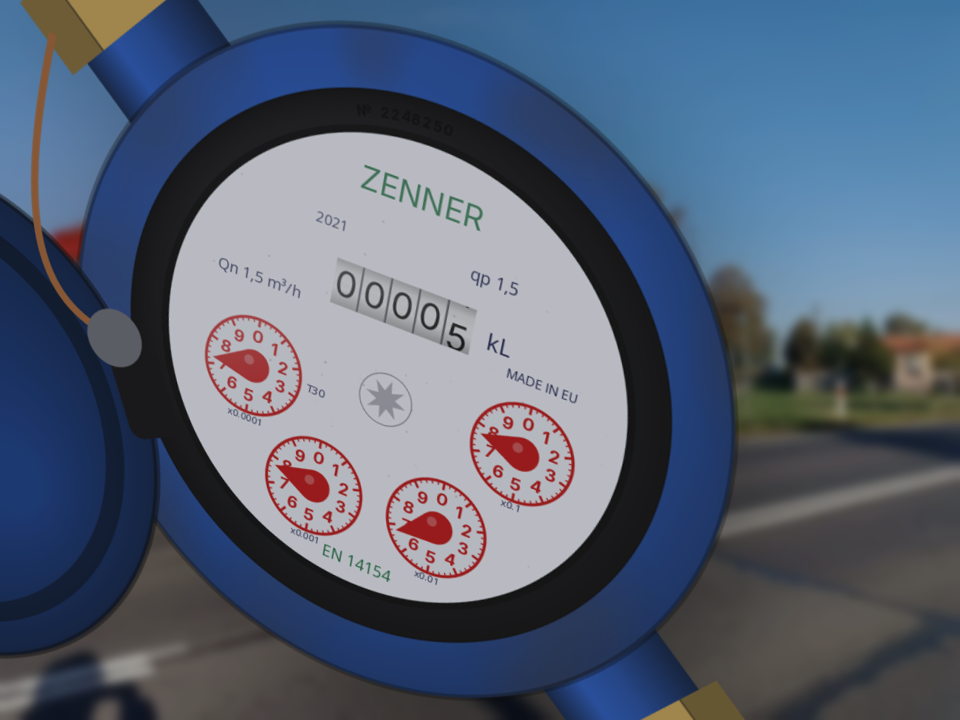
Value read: 4.7677kL
